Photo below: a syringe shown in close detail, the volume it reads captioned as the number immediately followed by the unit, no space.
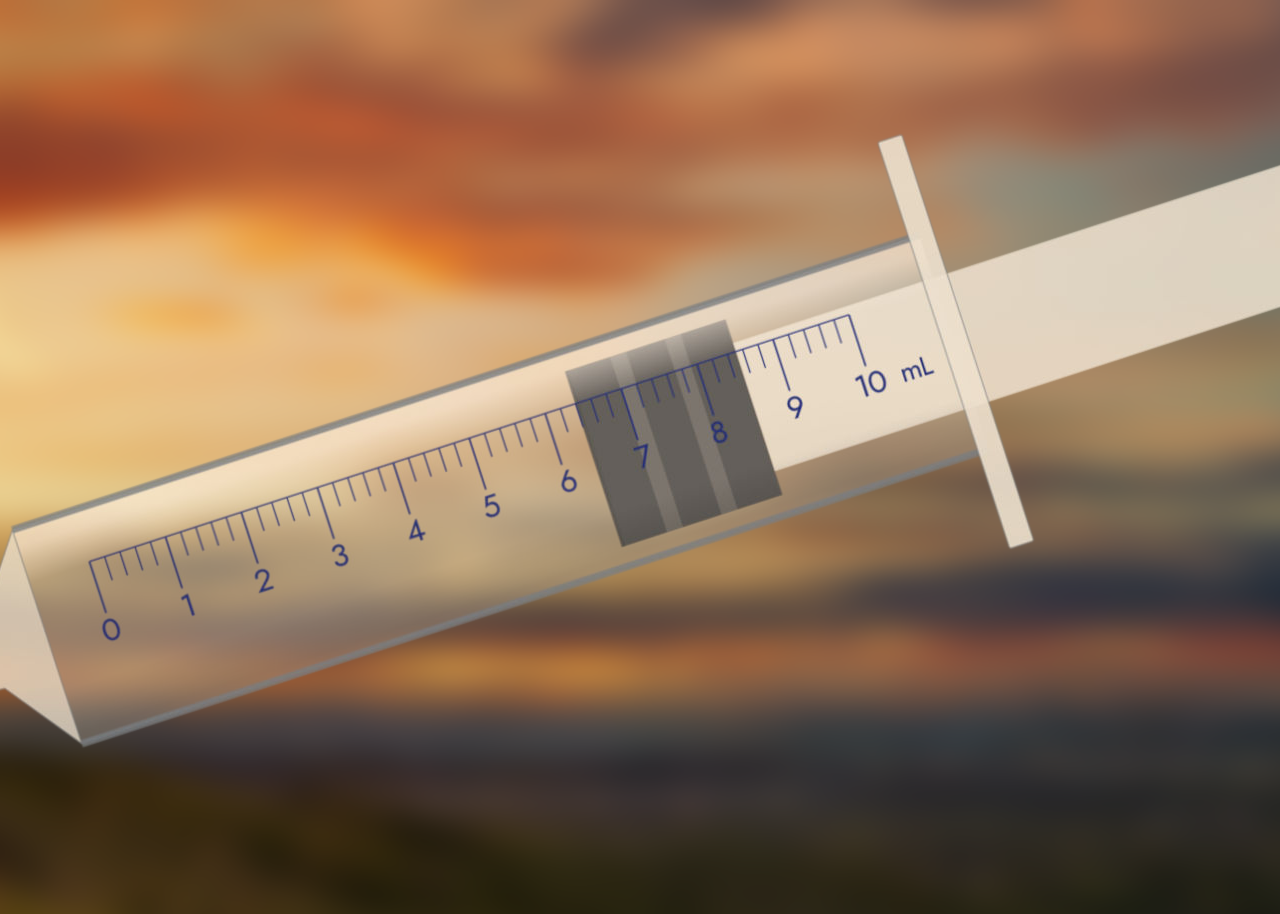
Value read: 6.4mL
